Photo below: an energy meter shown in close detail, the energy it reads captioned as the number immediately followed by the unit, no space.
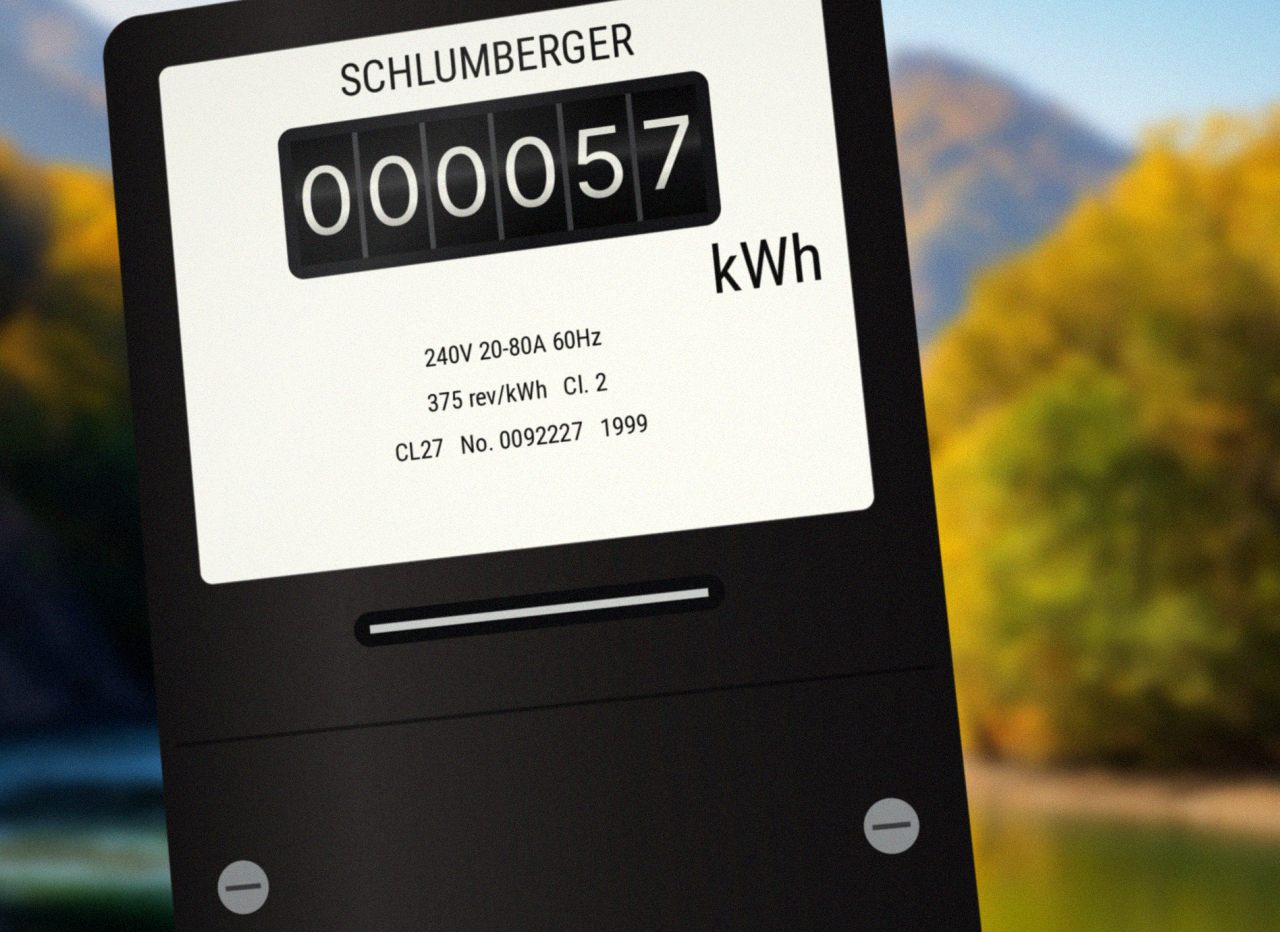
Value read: 57kWh
